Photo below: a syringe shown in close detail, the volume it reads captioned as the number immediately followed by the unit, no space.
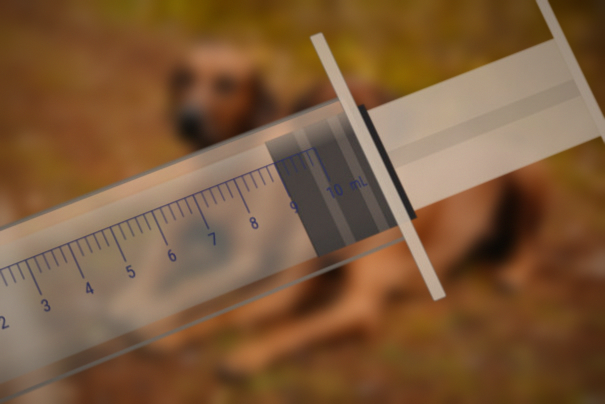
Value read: 9mL
